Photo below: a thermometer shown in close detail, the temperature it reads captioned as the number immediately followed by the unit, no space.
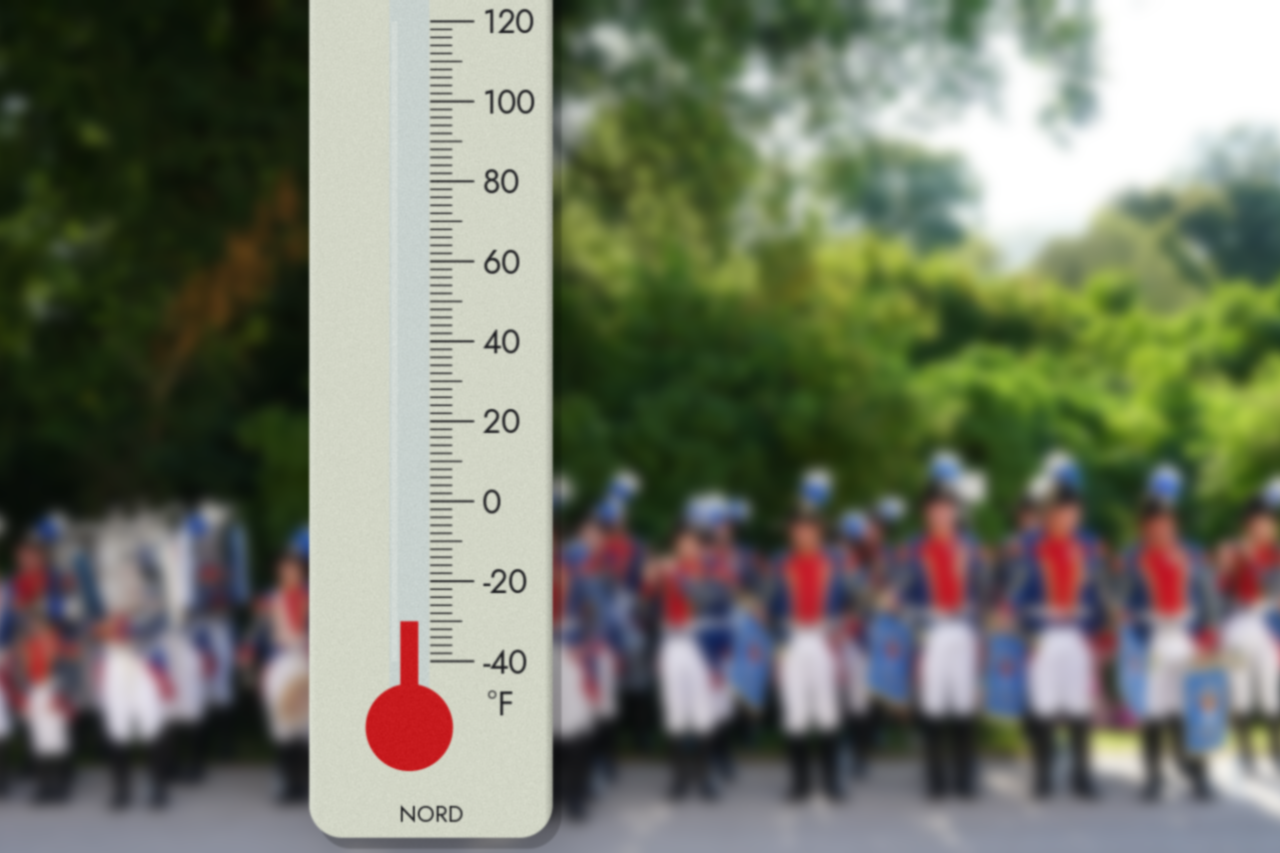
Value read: -30°F
